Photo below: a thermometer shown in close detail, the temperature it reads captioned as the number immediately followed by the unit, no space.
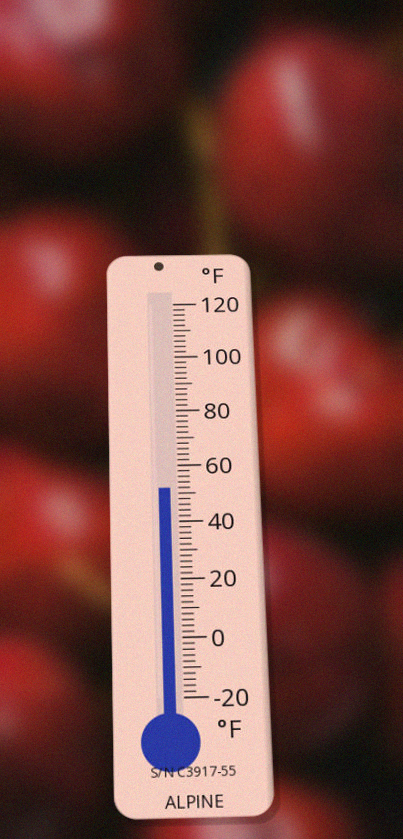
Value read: 52°F
